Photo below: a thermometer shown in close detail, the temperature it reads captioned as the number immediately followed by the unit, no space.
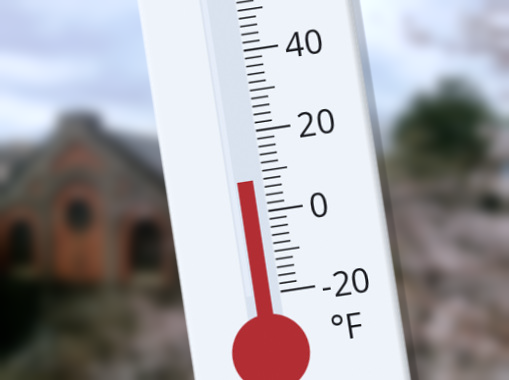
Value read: 8°F
